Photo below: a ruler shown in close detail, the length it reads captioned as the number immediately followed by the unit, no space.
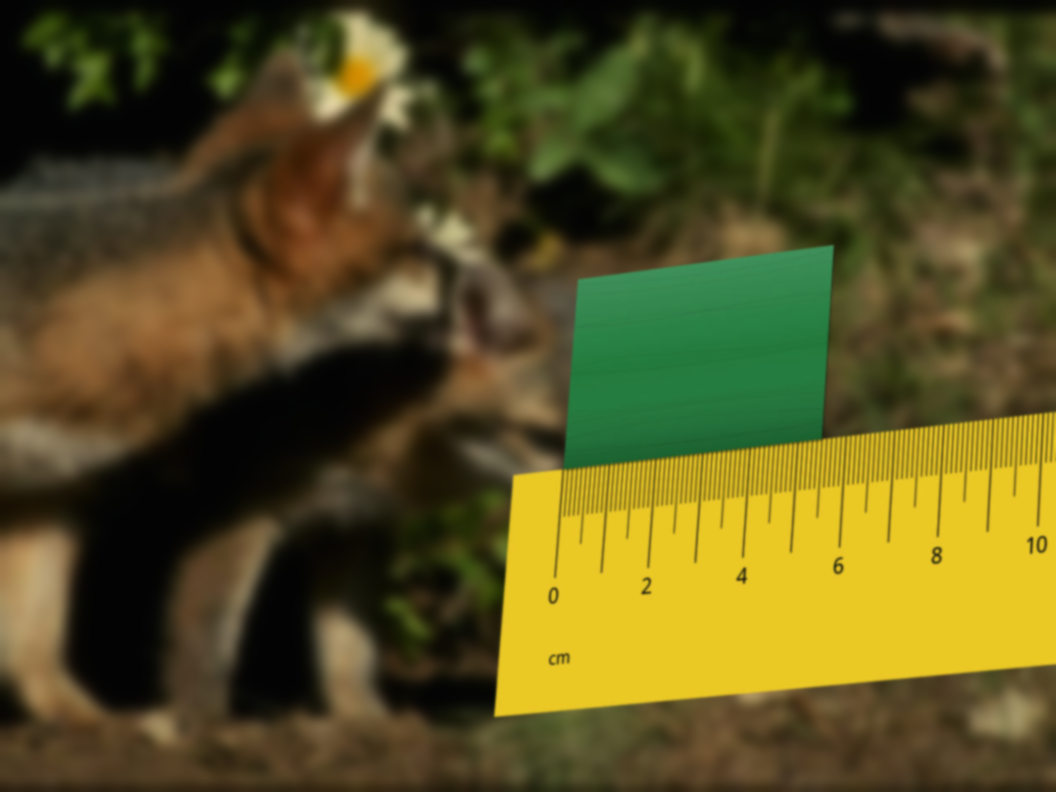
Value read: 5.5cm
